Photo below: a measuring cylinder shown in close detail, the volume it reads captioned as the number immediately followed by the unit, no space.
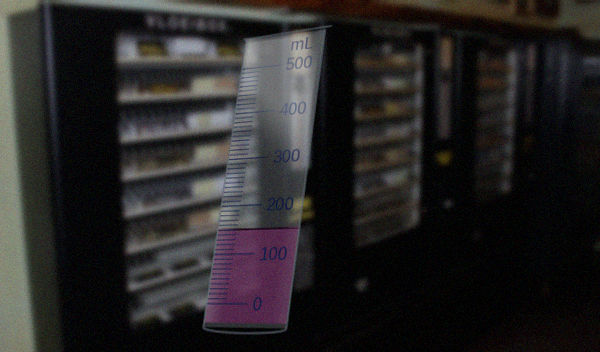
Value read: 150mL
